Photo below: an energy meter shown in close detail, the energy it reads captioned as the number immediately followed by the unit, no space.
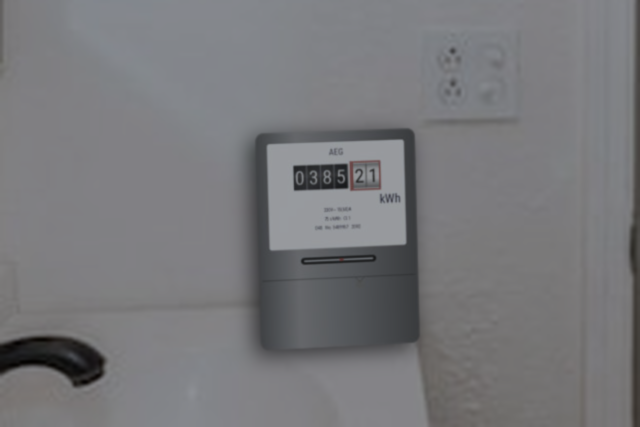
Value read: 385.21kWh
